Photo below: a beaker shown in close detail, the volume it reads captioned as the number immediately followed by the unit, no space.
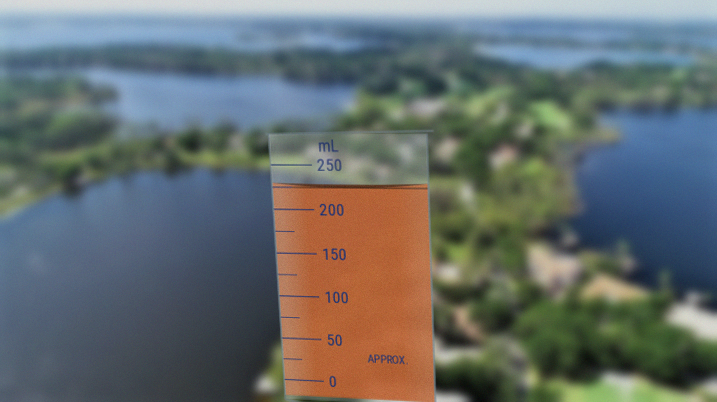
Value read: 225mL
